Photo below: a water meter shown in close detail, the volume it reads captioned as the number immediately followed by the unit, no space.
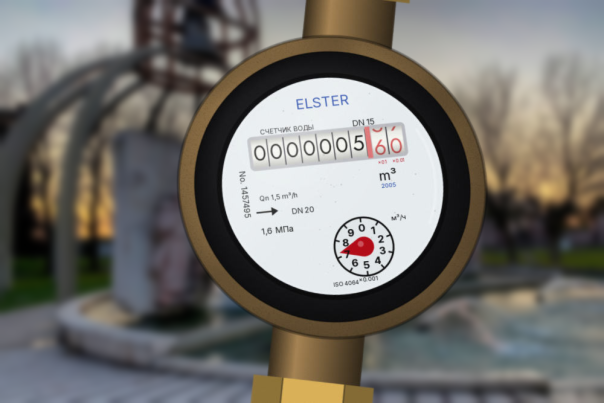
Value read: 5.597m³
